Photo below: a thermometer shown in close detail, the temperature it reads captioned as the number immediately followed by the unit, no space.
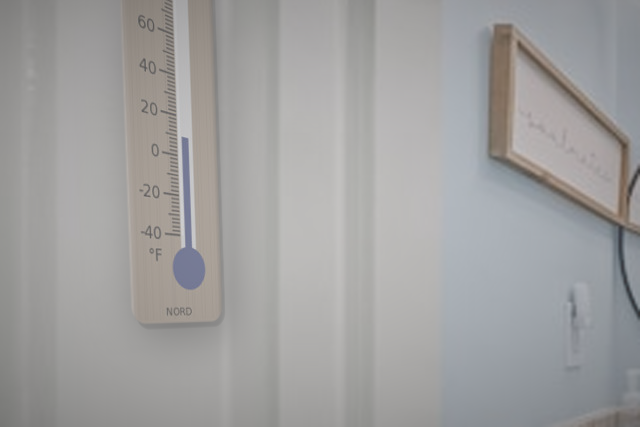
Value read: 10°F
